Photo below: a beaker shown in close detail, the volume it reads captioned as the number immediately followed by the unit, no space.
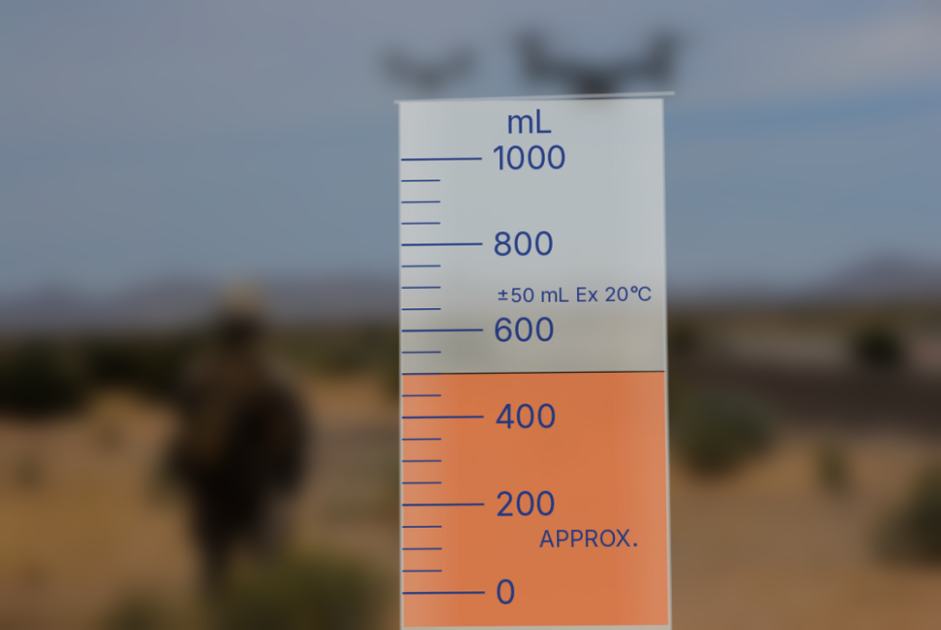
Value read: 500mL
